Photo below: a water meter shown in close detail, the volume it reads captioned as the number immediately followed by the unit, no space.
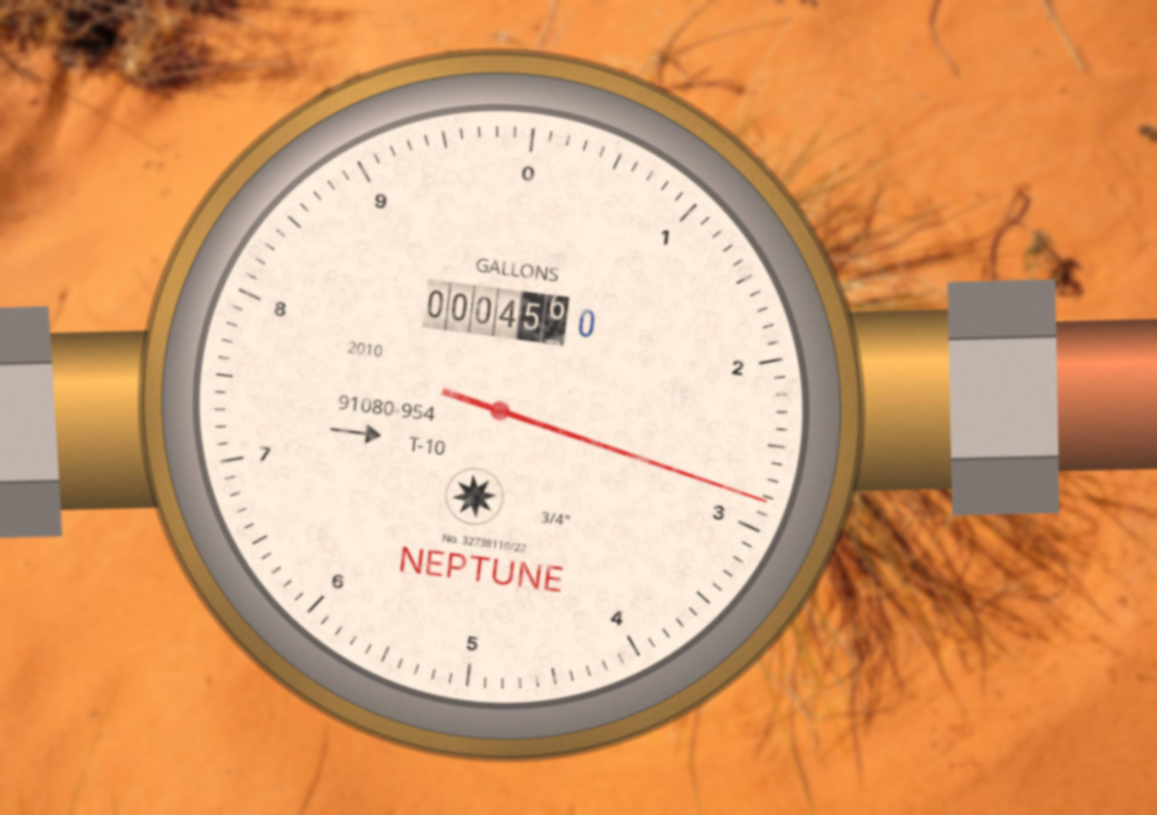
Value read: 4562.8gal
